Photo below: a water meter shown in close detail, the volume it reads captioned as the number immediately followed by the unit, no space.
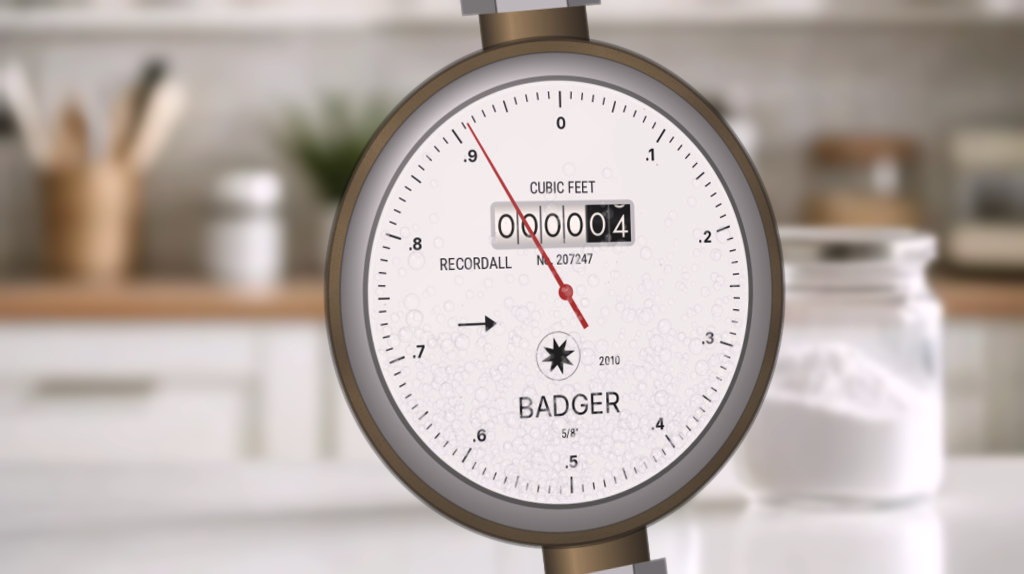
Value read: 3.91ft³
